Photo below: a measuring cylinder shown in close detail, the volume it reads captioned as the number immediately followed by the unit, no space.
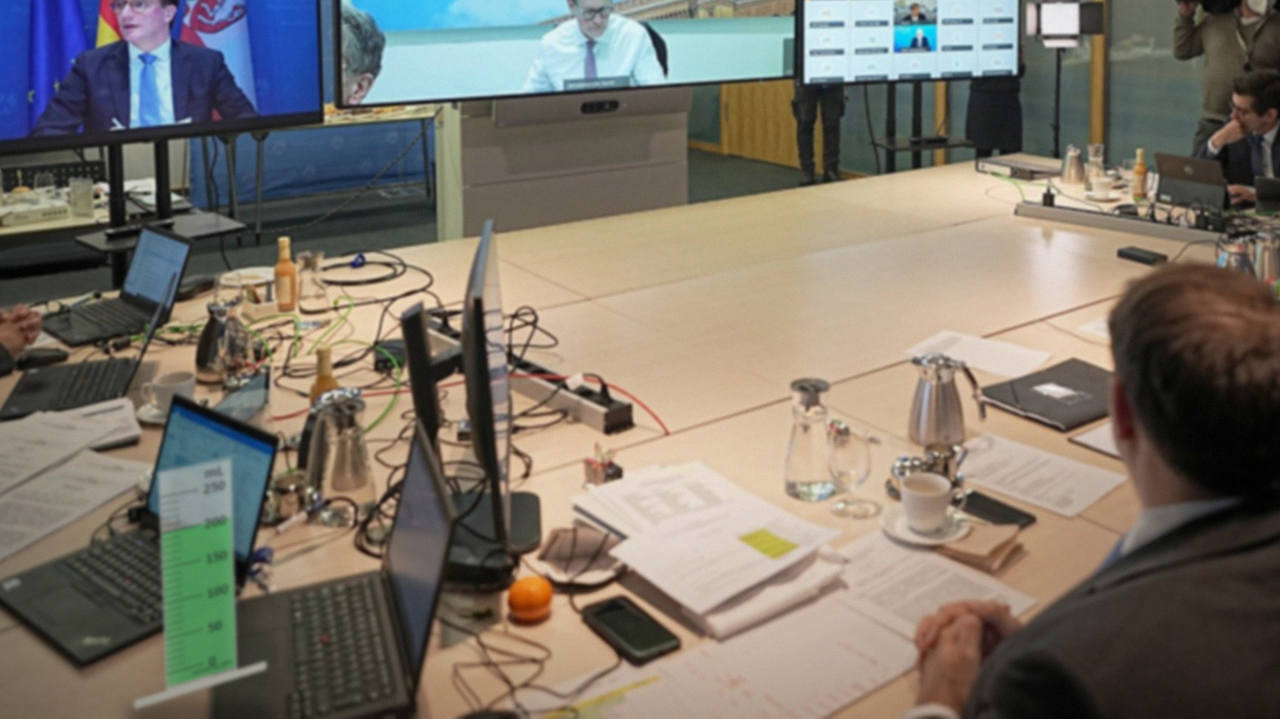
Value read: 200mL
